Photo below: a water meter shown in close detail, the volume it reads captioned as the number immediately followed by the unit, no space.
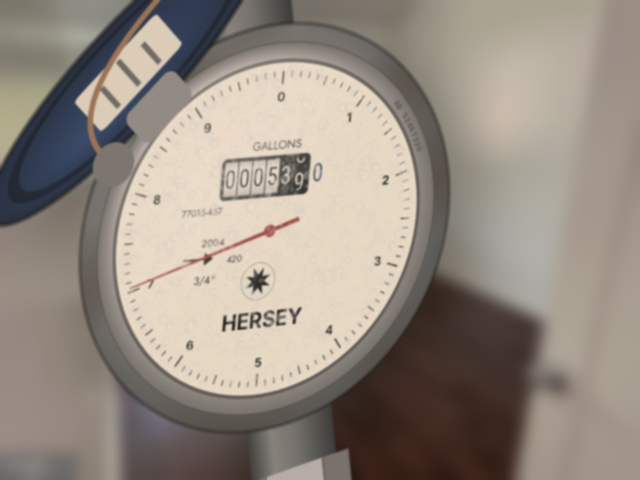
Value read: 5387.0gal
